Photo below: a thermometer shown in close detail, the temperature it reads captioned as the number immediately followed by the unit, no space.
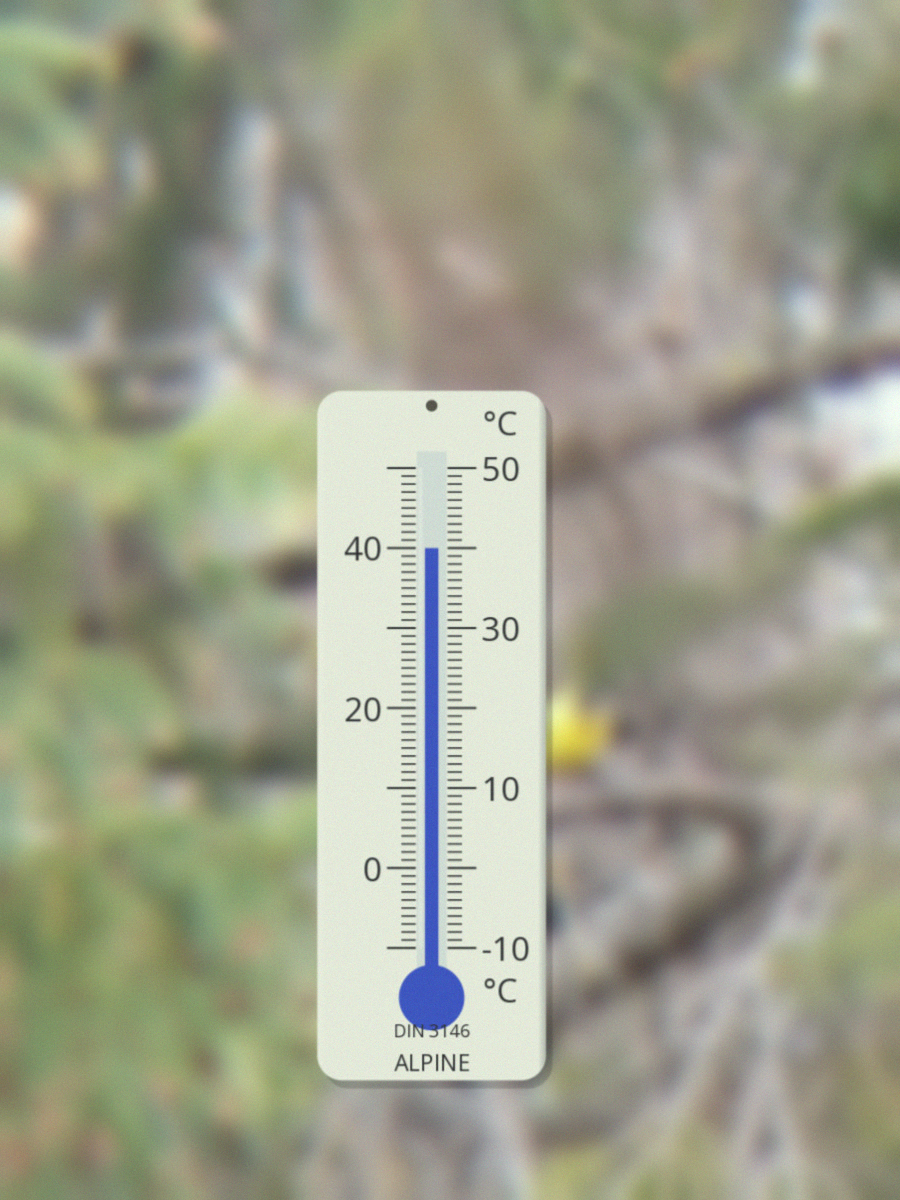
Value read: 40°C
